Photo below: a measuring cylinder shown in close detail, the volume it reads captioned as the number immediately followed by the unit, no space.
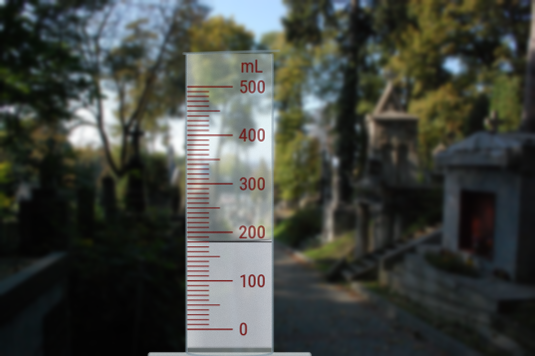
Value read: 180mL
